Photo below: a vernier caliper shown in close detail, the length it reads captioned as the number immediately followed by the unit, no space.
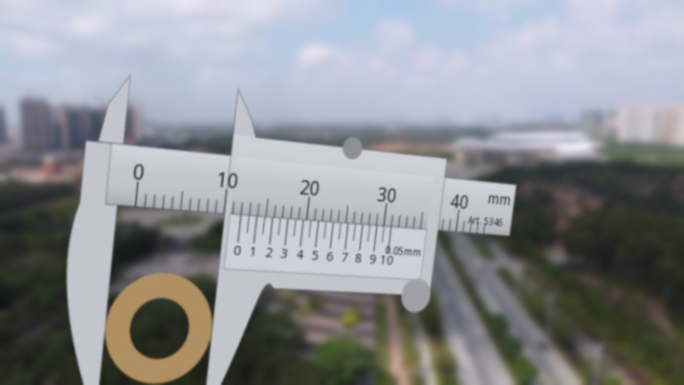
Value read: 12.0mm
